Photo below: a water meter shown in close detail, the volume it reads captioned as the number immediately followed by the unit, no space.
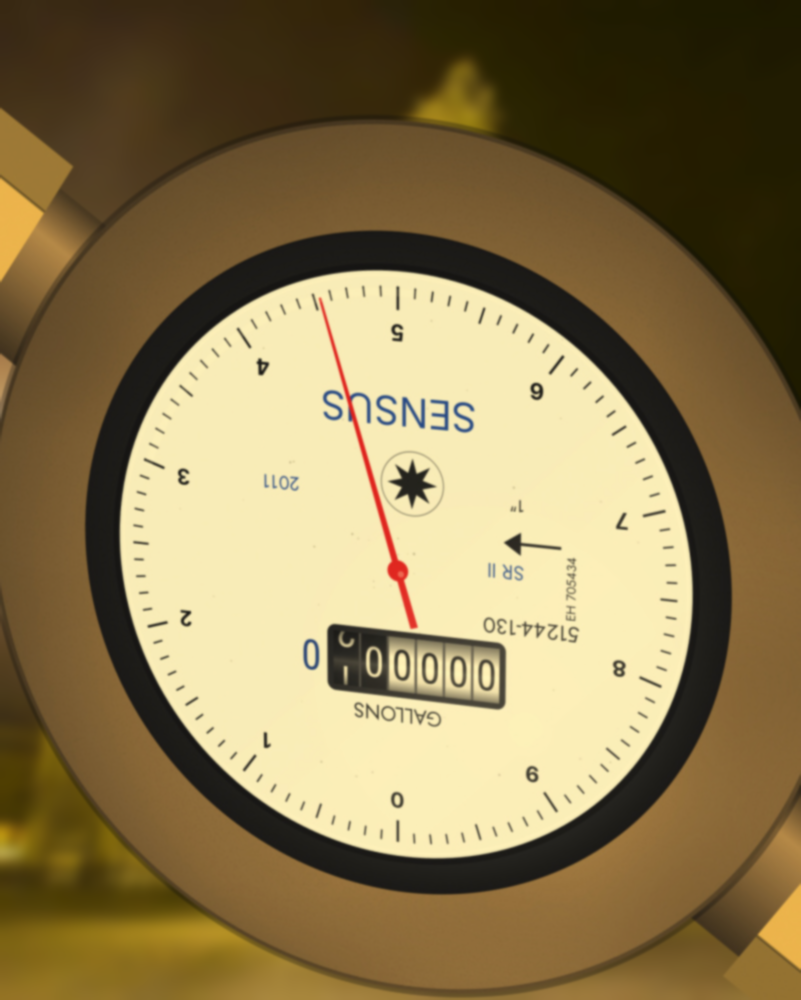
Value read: 14.5gal
